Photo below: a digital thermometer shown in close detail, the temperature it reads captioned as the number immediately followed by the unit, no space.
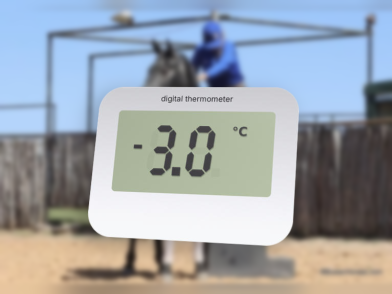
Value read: -3.0°C
